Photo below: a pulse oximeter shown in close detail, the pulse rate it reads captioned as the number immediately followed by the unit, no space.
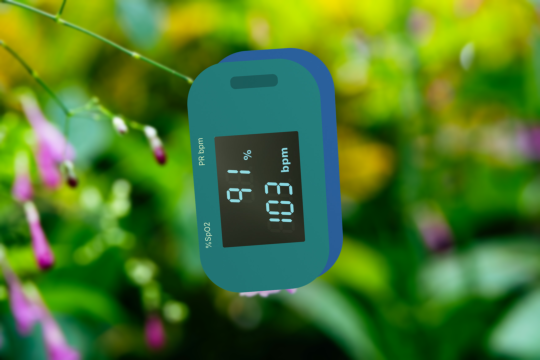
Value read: 103bpm
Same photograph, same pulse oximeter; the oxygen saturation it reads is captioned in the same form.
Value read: 91%
